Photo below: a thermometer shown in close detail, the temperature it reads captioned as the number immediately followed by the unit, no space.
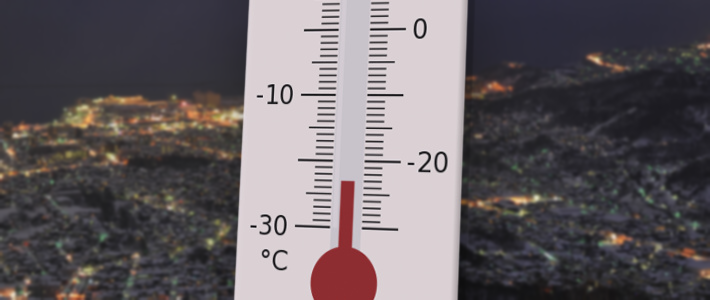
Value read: -23°C
